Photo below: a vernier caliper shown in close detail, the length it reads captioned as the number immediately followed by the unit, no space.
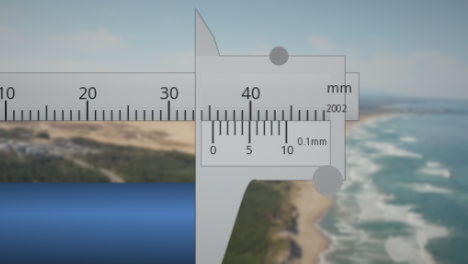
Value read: 35.4mm
